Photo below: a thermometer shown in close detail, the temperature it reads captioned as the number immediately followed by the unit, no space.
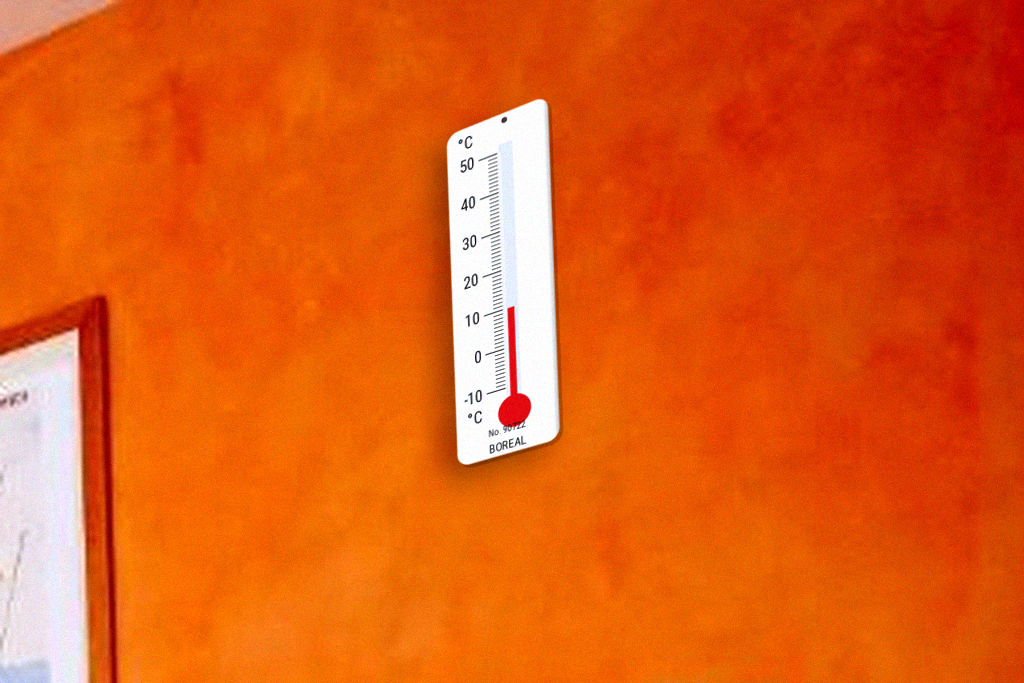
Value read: 10°C
